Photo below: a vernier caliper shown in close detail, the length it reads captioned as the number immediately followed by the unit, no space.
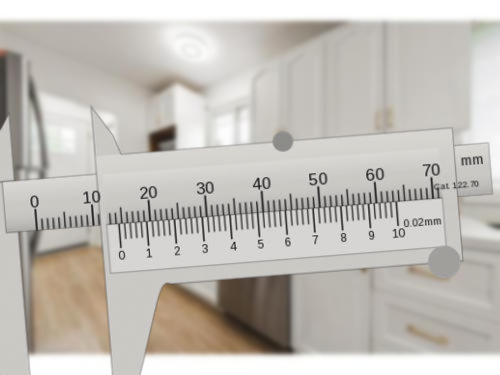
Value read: 14.5mm
